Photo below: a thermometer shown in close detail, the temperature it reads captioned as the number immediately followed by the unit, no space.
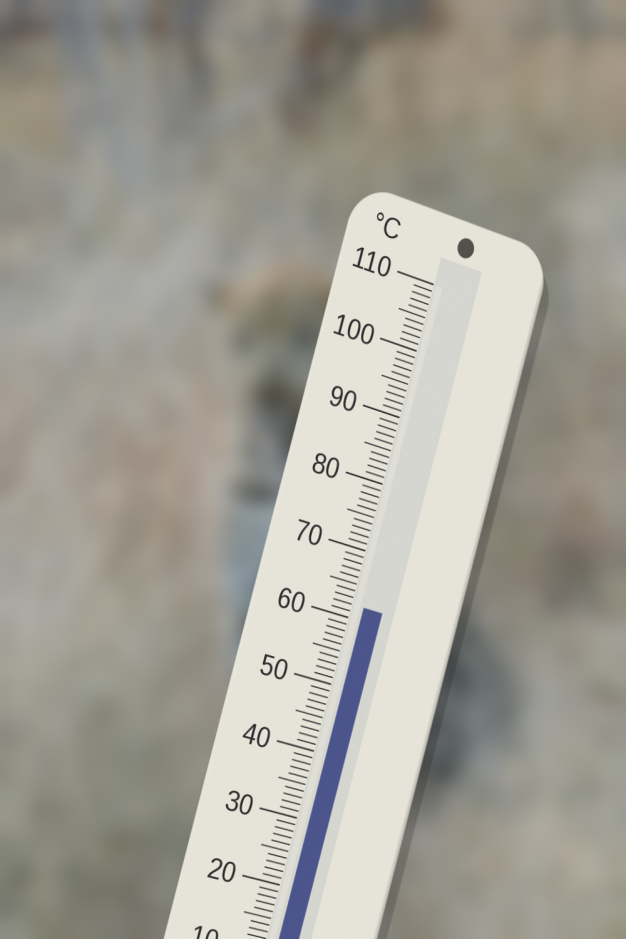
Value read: 62°C
